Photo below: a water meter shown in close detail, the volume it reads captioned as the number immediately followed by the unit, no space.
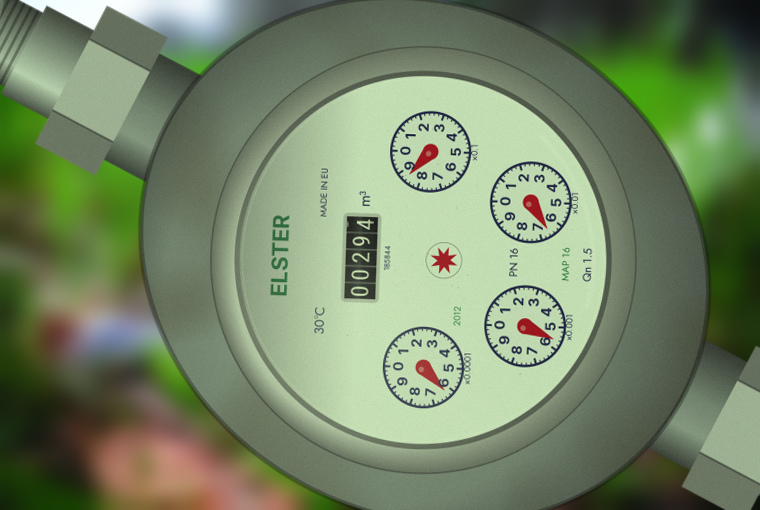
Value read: 293.8656m³
